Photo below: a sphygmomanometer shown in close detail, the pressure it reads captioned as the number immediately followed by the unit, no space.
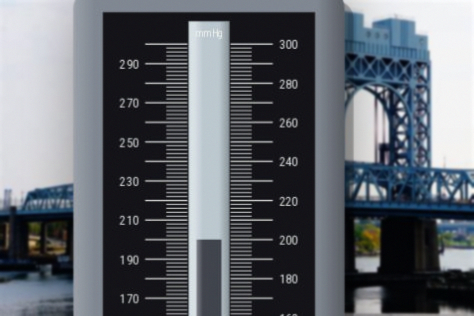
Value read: 200mmHg
